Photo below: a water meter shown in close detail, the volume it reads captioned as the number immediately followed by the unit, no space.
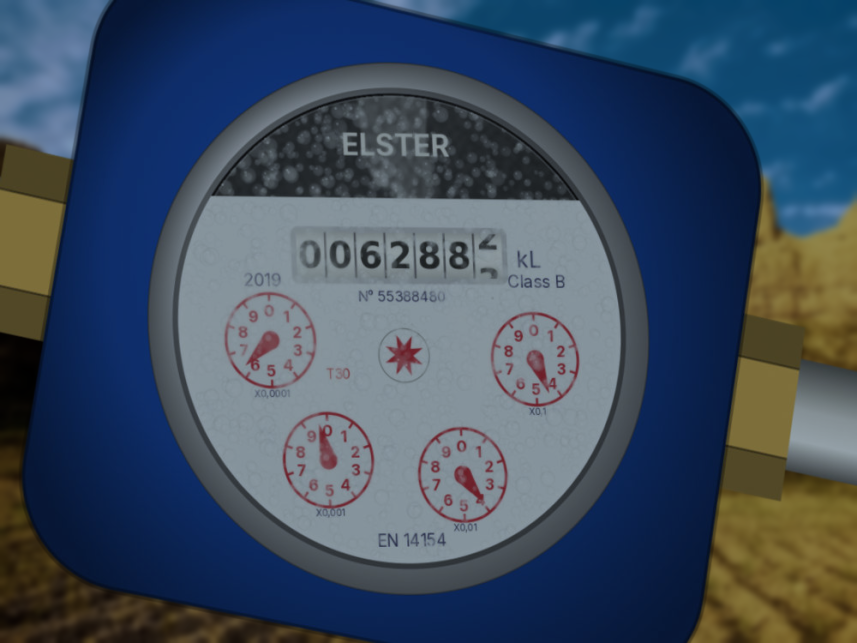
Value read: 62882.4396kL
